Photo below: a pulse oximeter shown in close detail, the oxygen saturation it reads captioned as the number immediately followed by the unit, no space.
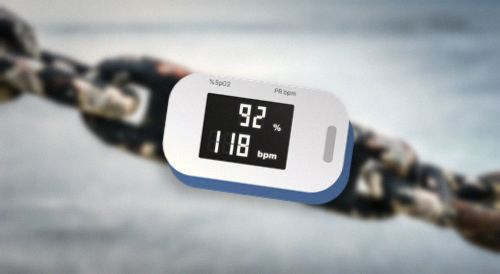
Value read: 92%
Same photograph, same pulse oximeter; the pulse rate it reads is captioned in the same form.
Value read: 118bpm
